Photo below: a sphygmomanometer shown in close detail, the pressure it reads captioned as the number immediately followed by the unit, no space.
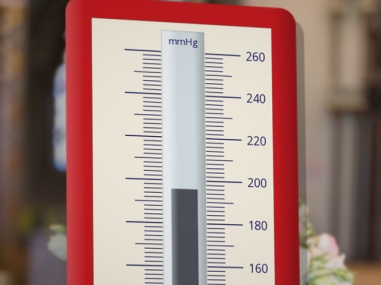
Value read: 196mmHg
